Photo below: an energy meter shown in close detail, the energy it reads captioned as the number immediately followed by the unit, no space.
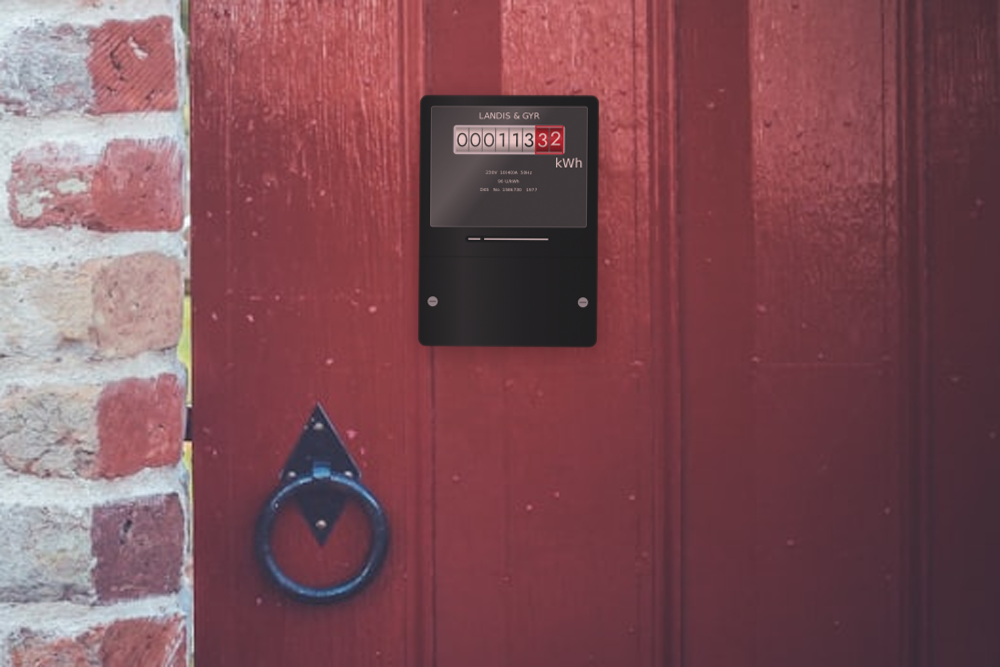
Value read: 113.32kWh
